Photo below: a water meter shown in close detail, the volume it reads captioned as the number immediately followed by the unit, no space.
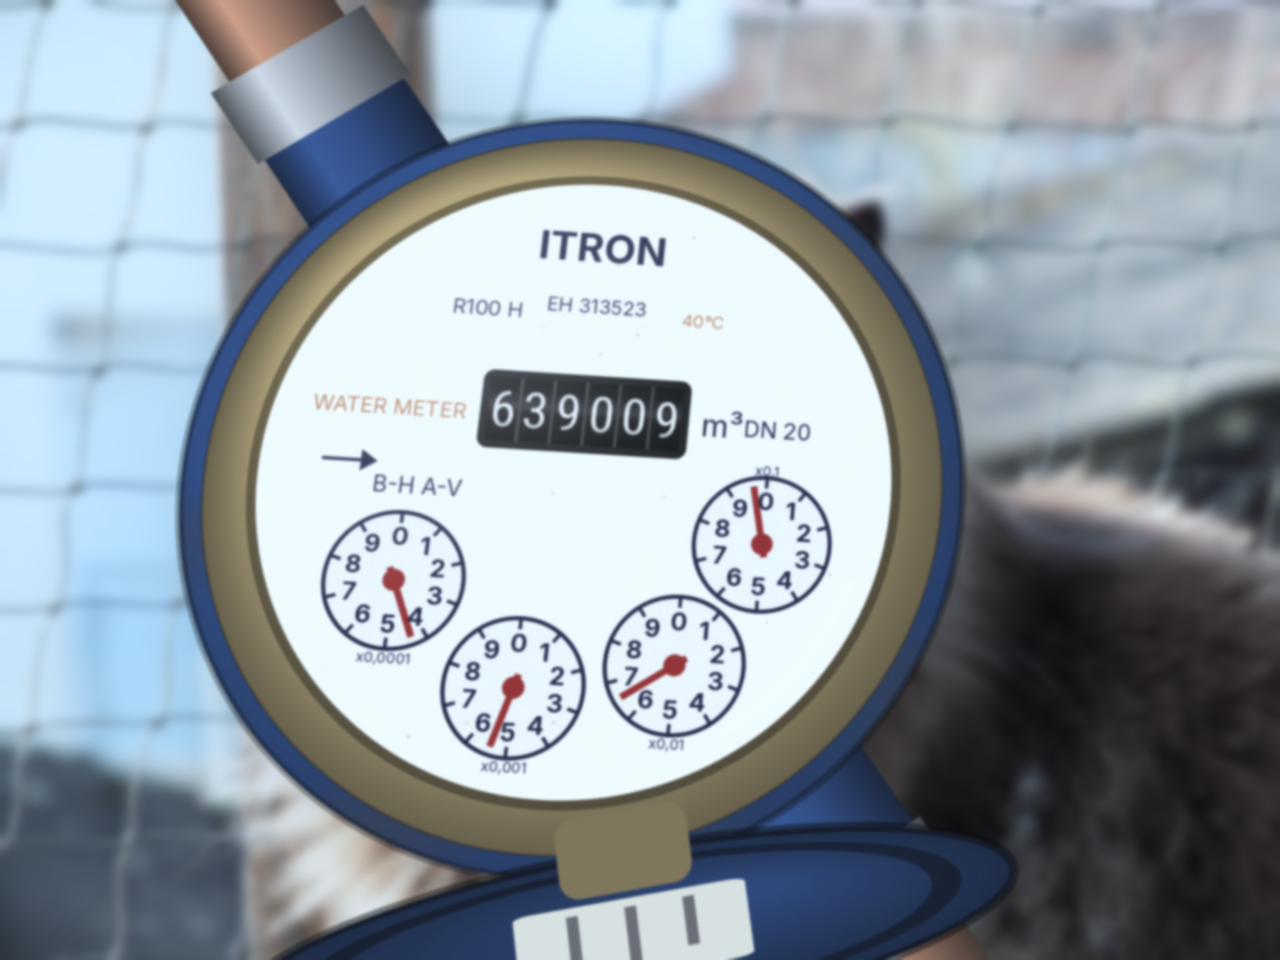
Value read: 639008.9654m³
